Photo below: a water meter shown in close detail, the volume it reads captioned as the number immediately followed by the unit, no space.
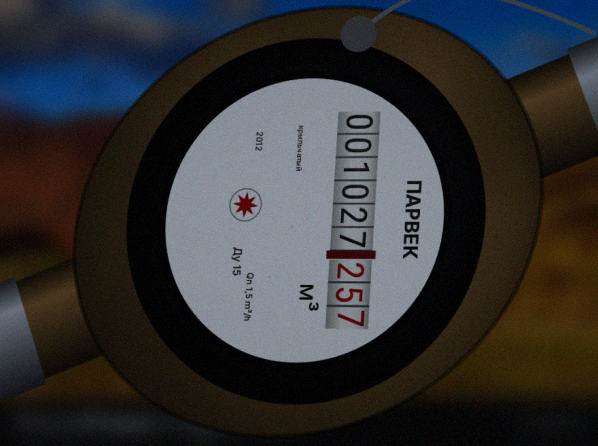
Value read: 1027.257m³
